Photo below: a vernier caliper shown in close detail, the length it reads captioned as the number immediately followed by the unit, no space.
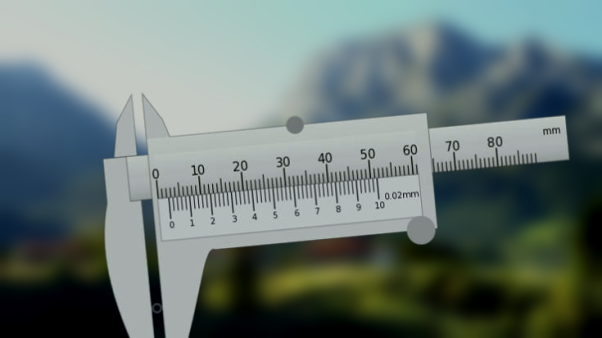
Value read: 2.5mm
